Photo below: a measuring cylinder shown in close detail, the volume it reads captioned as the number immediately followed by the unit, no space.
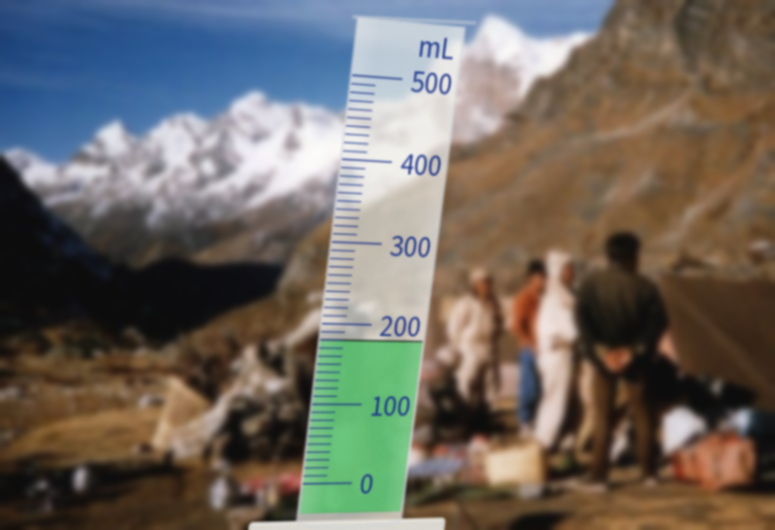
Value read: 180mL
